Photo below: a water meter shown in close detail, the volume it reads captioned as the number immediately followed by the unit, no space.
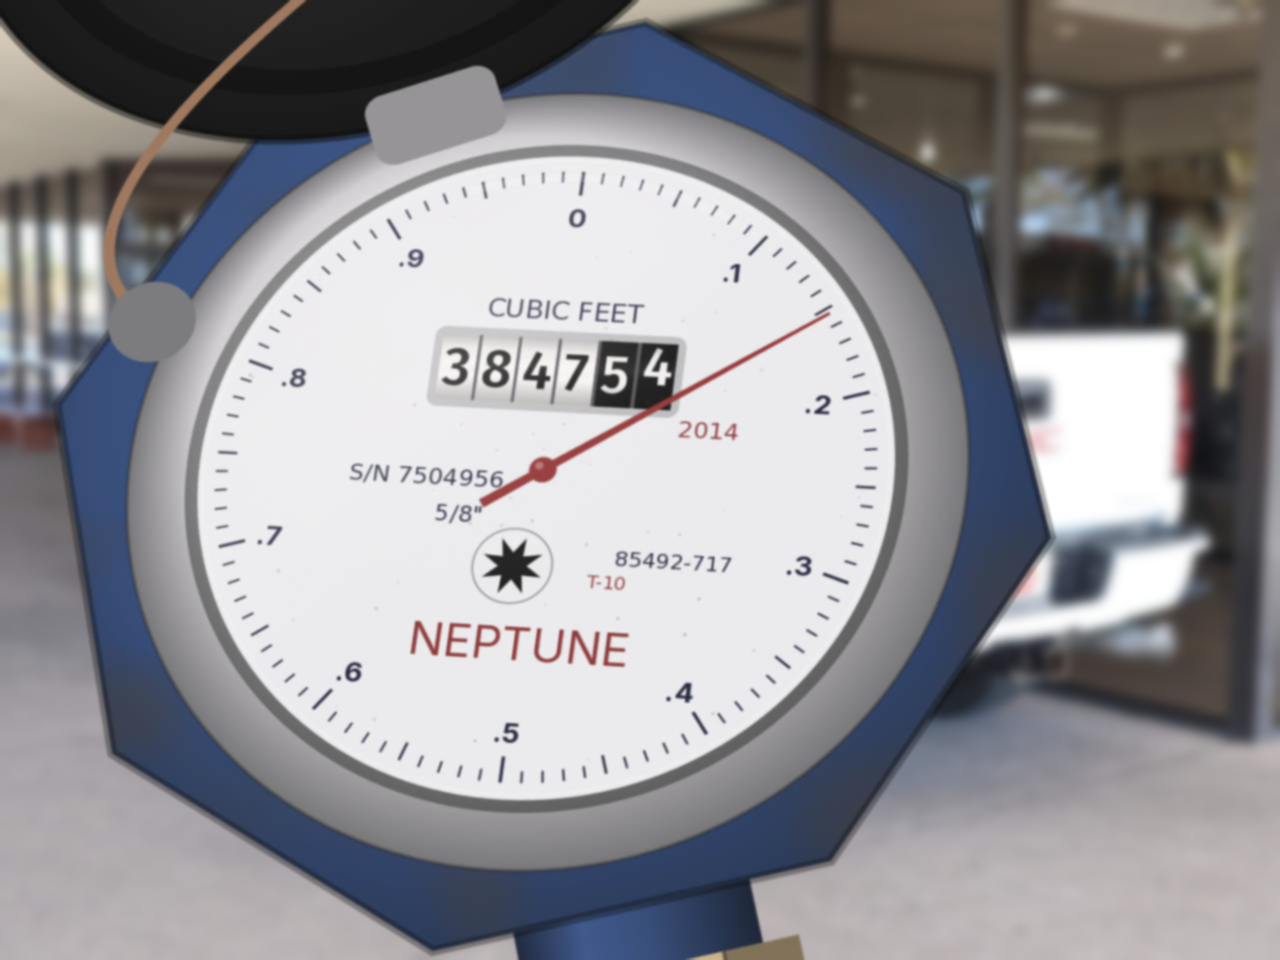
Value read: 384754.15ft³
